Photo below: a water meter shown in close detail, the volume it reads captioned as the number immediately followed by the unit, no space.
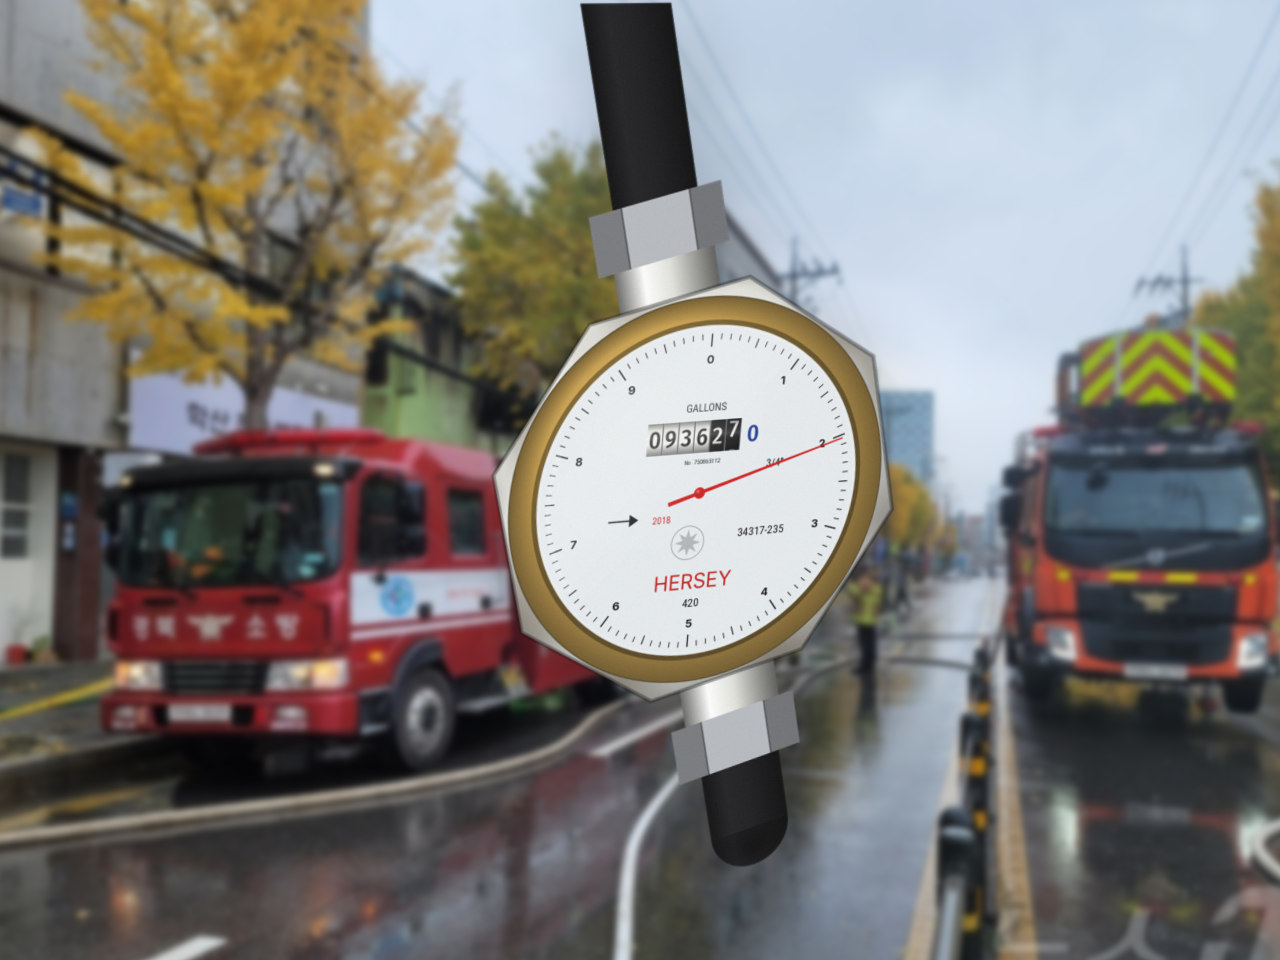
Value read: 936272.0gal
